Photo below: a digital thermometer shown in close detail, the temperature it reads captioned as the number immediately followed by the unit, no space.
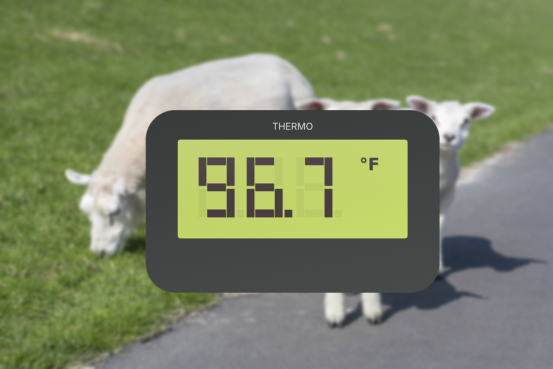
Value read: 96.7°F
